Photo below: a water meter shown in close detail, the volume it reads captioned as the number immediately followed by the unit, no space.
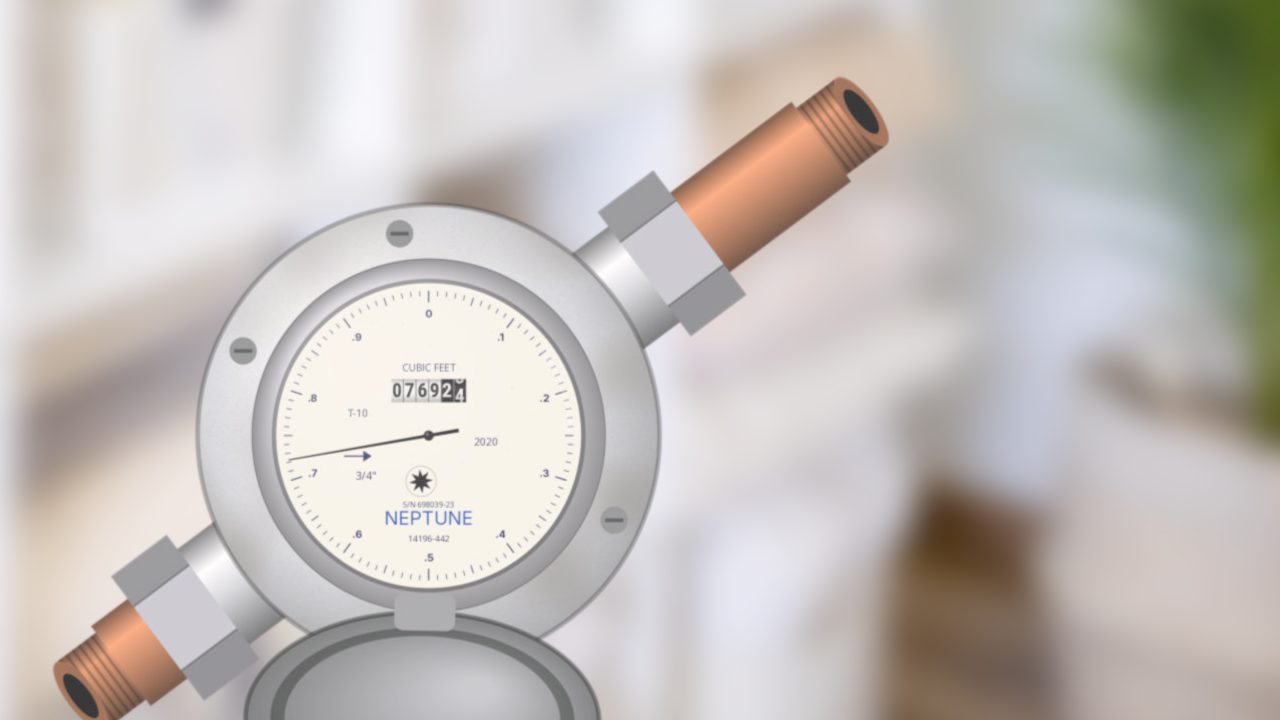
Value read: 76923.72ft³
